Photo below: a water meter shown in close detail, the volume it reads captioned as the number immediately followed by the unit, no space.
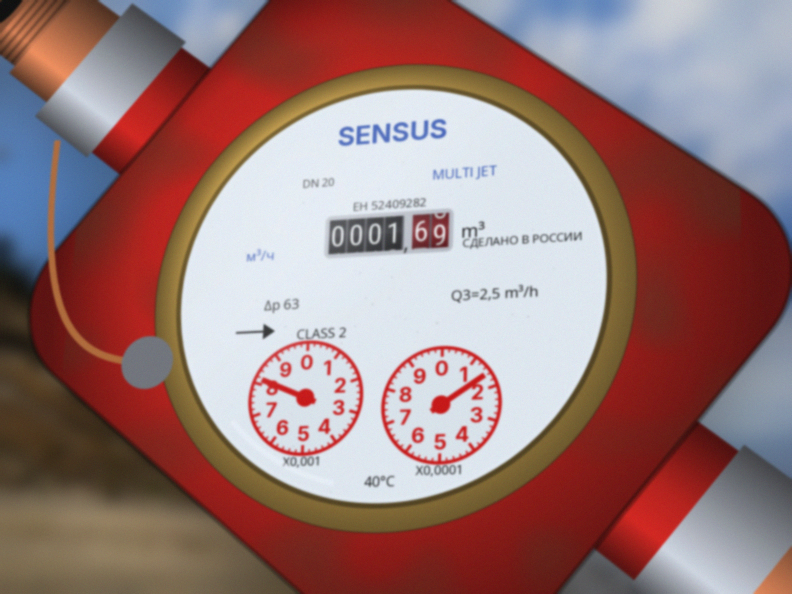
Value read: 1.6881m³
